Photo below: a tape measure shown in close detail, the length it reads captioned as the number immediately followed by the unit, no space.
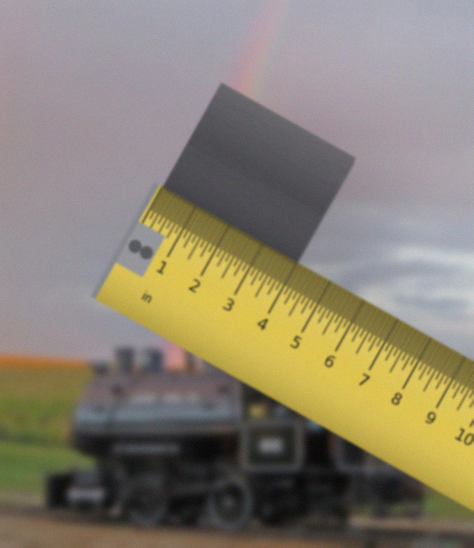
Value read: 4in
